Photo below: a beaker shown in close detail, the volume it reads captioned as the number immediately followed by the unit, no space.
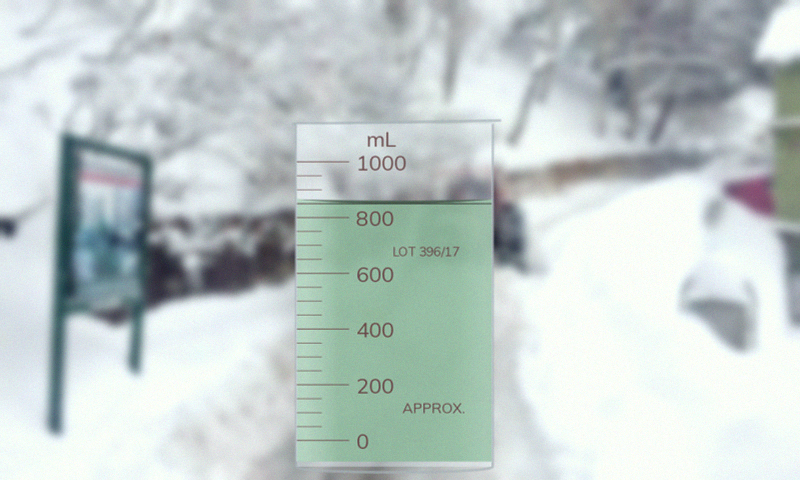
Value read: 850mL
